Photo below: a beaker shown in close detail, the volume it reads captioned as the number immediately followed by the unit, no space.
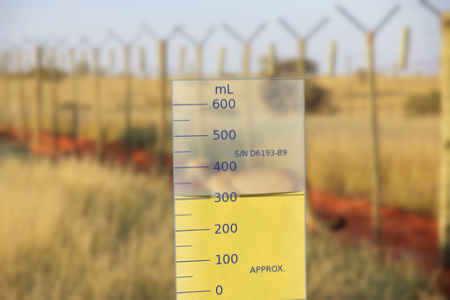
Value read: 300mL
